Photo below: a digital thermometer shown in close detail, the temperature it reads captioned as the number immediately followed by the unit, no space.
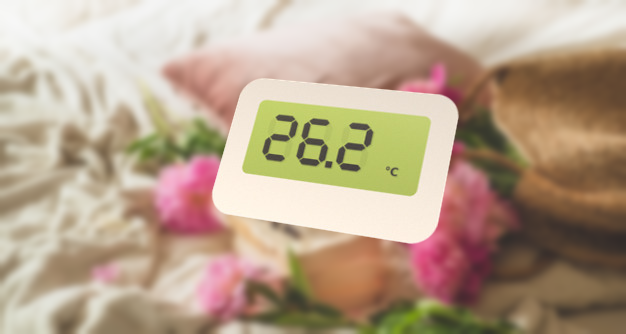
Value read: 26.2°C
